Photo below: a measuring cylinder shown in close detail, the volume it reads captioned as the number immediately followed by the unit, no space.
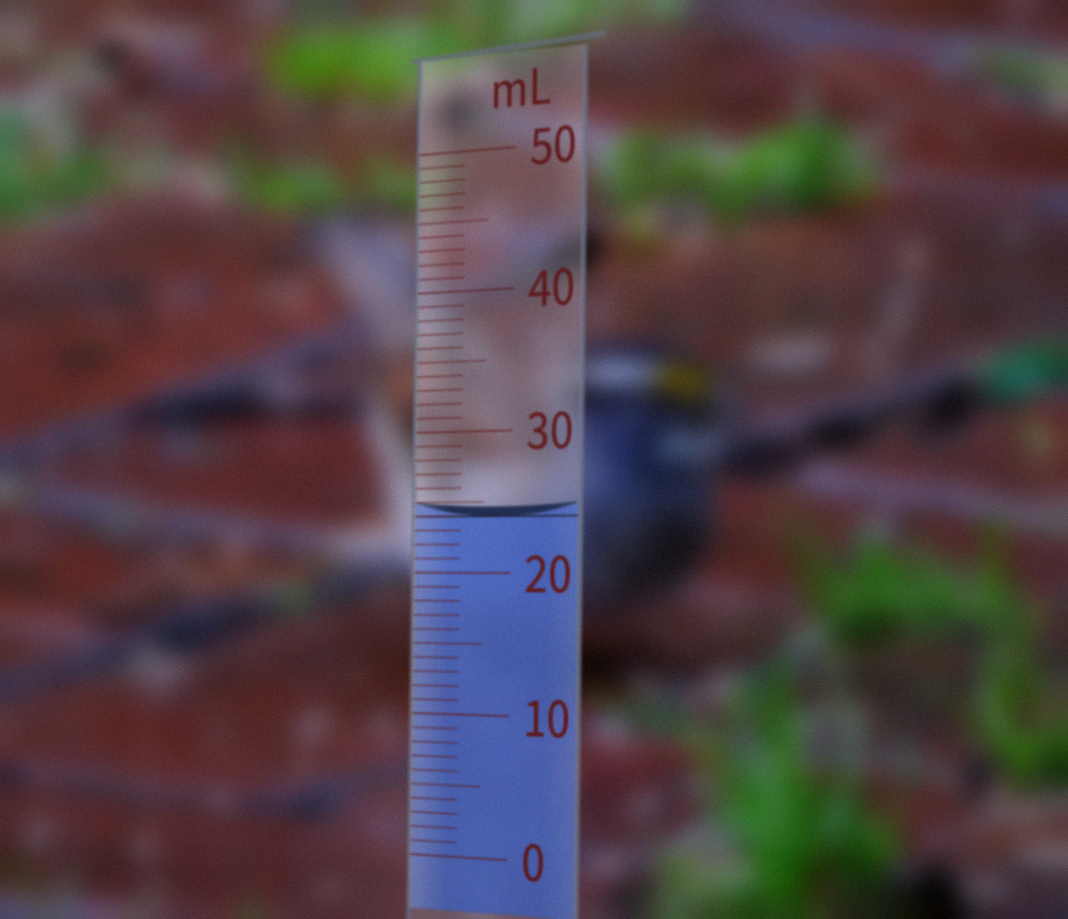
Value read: 24mL
